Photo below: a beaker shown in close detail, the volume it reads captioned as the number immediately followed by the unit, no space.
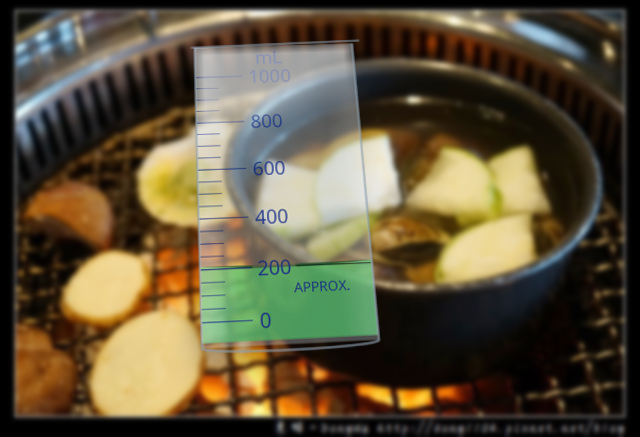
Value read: 200mL
